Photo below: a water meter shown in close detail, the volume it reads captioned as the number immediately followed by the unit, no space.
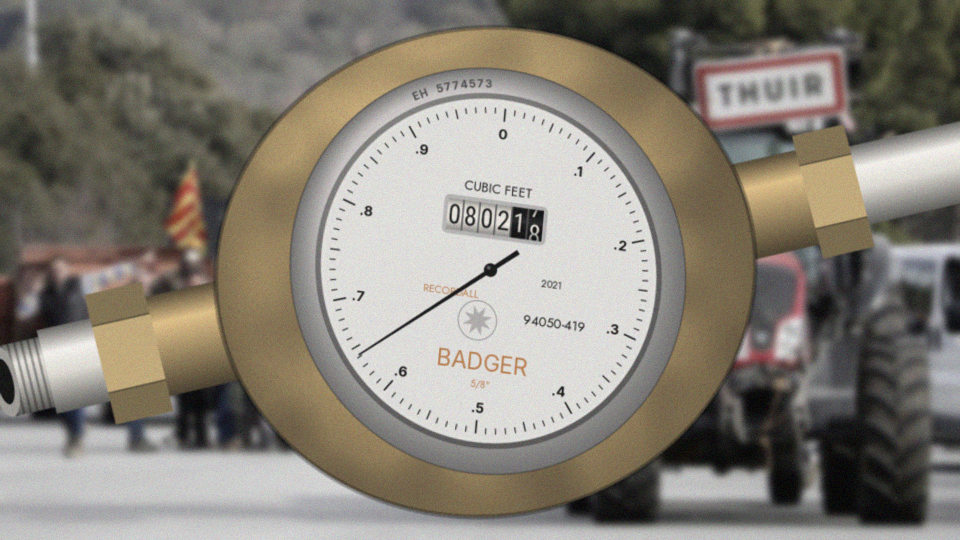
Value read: 80217.64ft³
